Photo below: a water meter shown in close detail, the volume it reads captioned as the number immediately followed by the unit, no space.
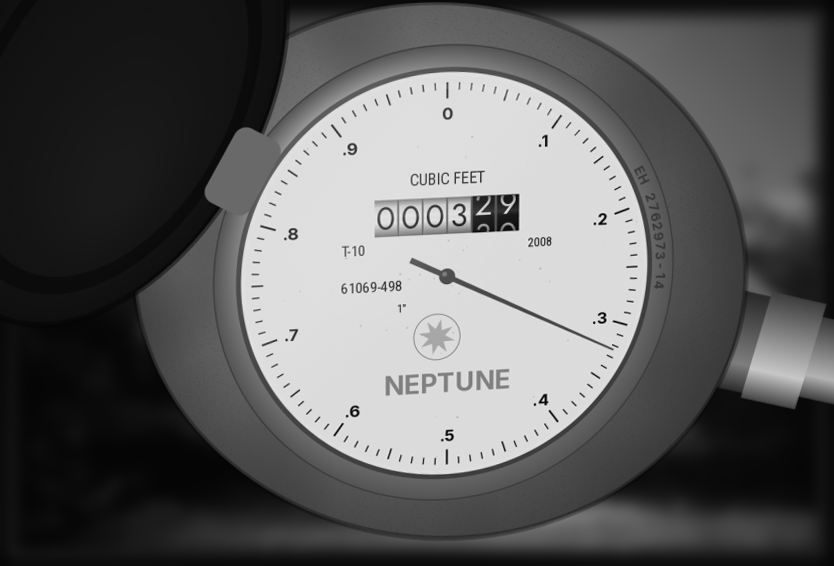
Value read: 329.32ft³
